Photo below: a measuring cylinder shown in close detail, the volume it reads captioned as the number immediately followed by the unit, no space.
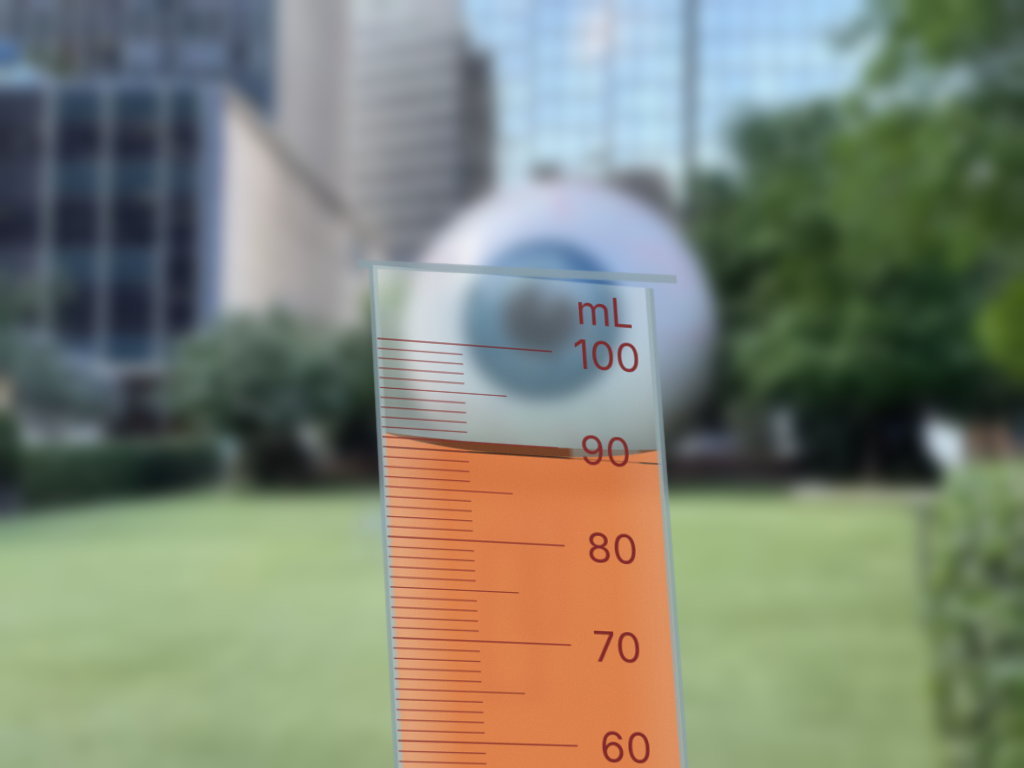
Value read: 89mL
